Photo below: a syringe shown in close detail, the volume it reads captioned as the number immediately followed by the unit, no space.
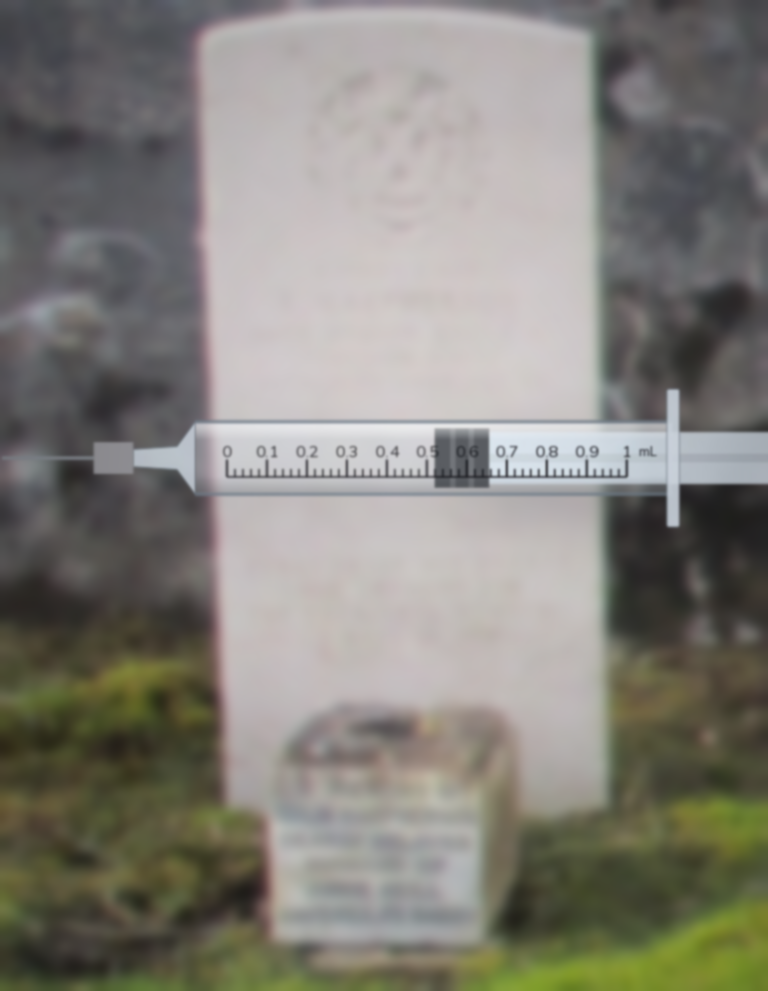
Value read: 0.52mL
